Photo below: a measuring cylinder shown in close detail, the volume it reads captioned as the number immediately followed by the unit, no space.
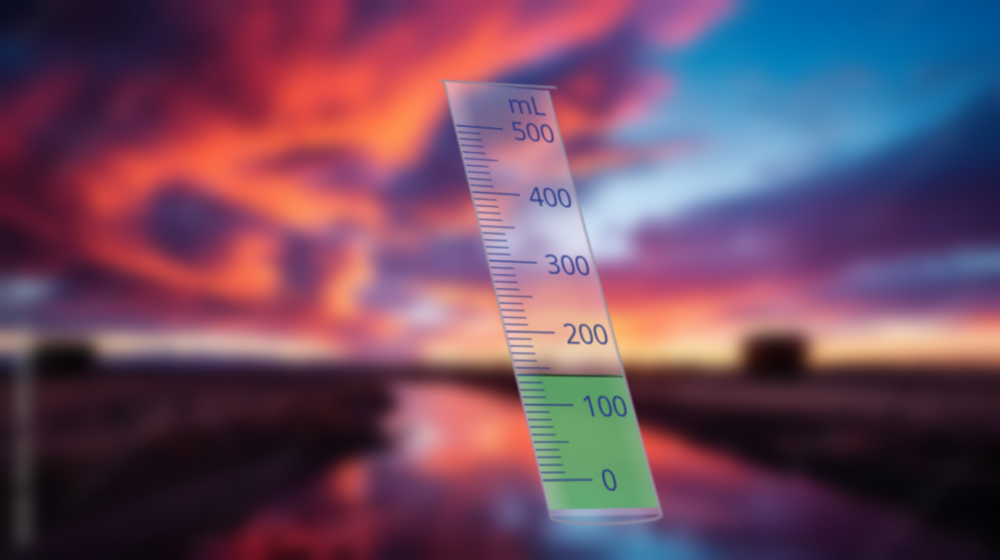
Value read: 140mL
